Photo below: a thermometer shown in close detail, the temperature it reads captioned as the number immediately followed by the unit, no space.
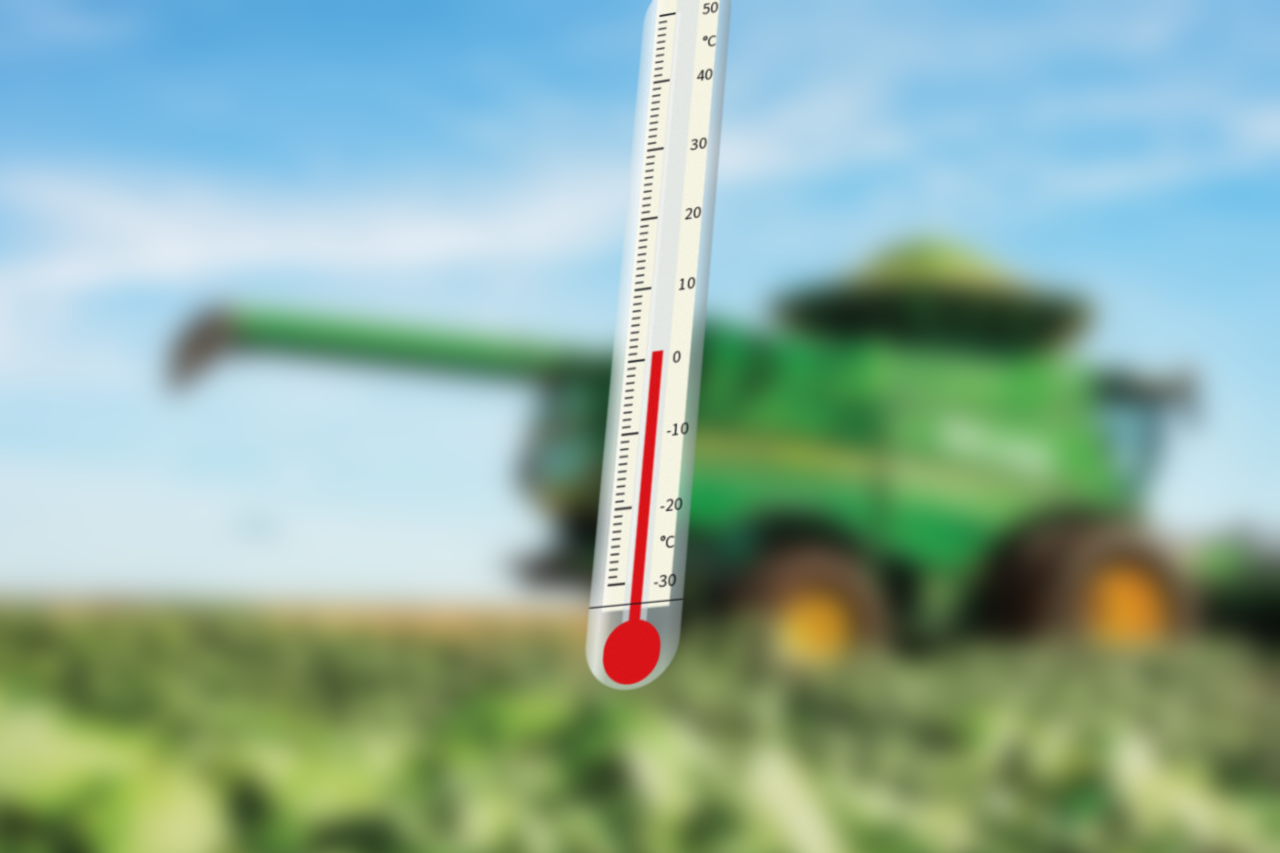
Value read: 1°C
